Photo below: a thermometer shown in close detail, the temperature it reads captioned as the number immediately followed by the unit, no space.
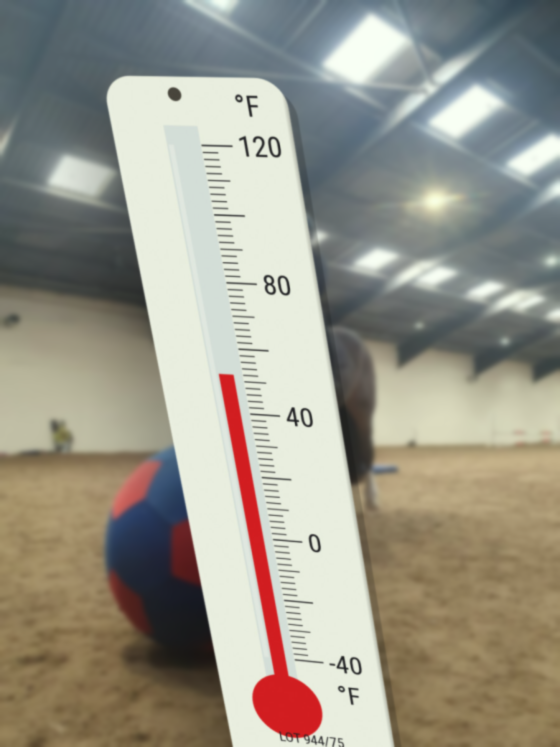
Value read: 52°F
